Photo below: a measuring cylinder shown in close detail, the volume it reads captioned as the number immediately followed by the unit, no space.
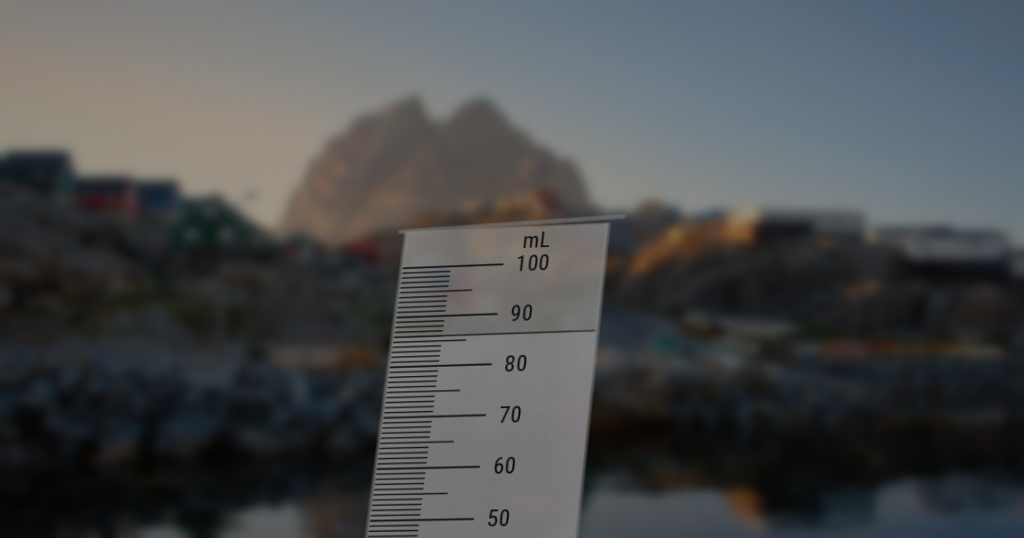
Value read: 86mL
